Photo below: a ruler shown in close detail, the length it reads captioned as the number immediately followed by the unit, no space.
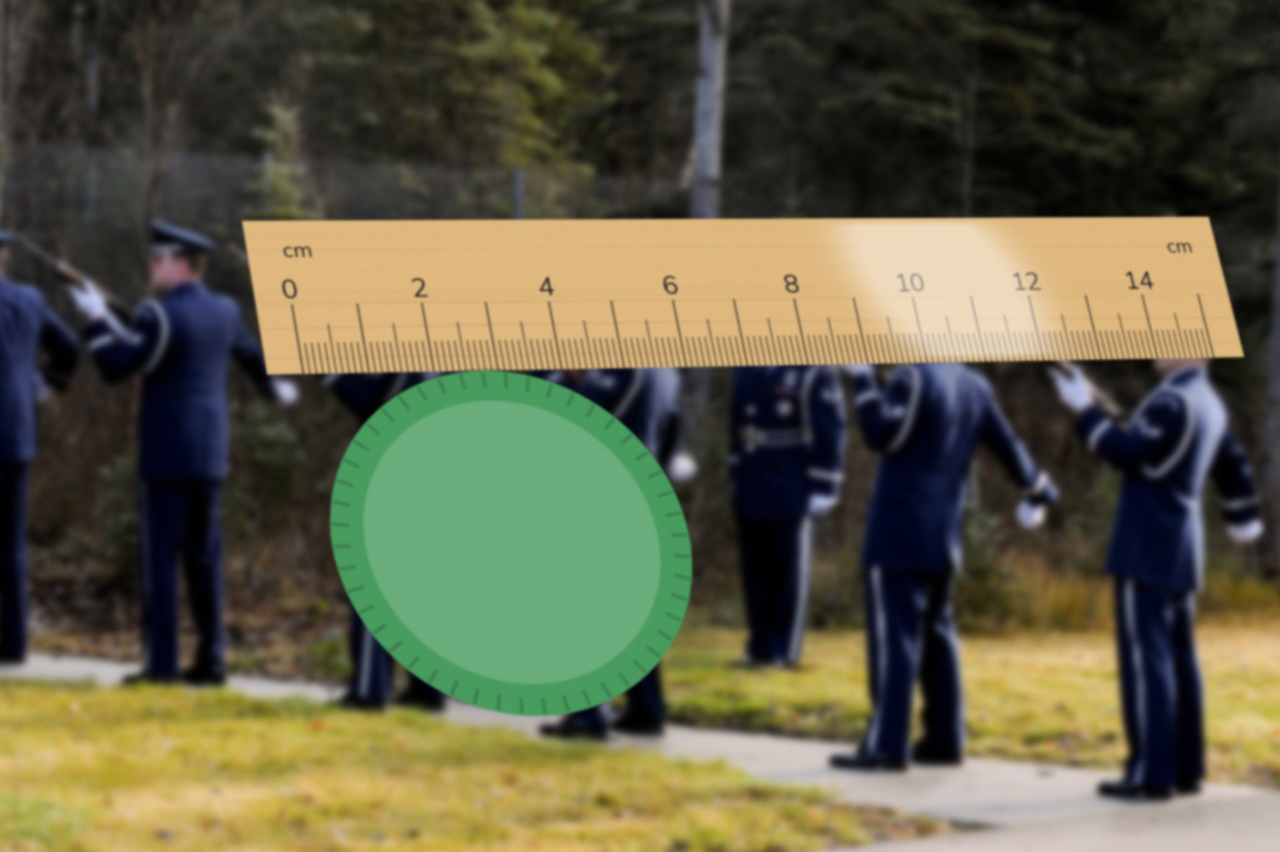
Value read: 5.5cm
